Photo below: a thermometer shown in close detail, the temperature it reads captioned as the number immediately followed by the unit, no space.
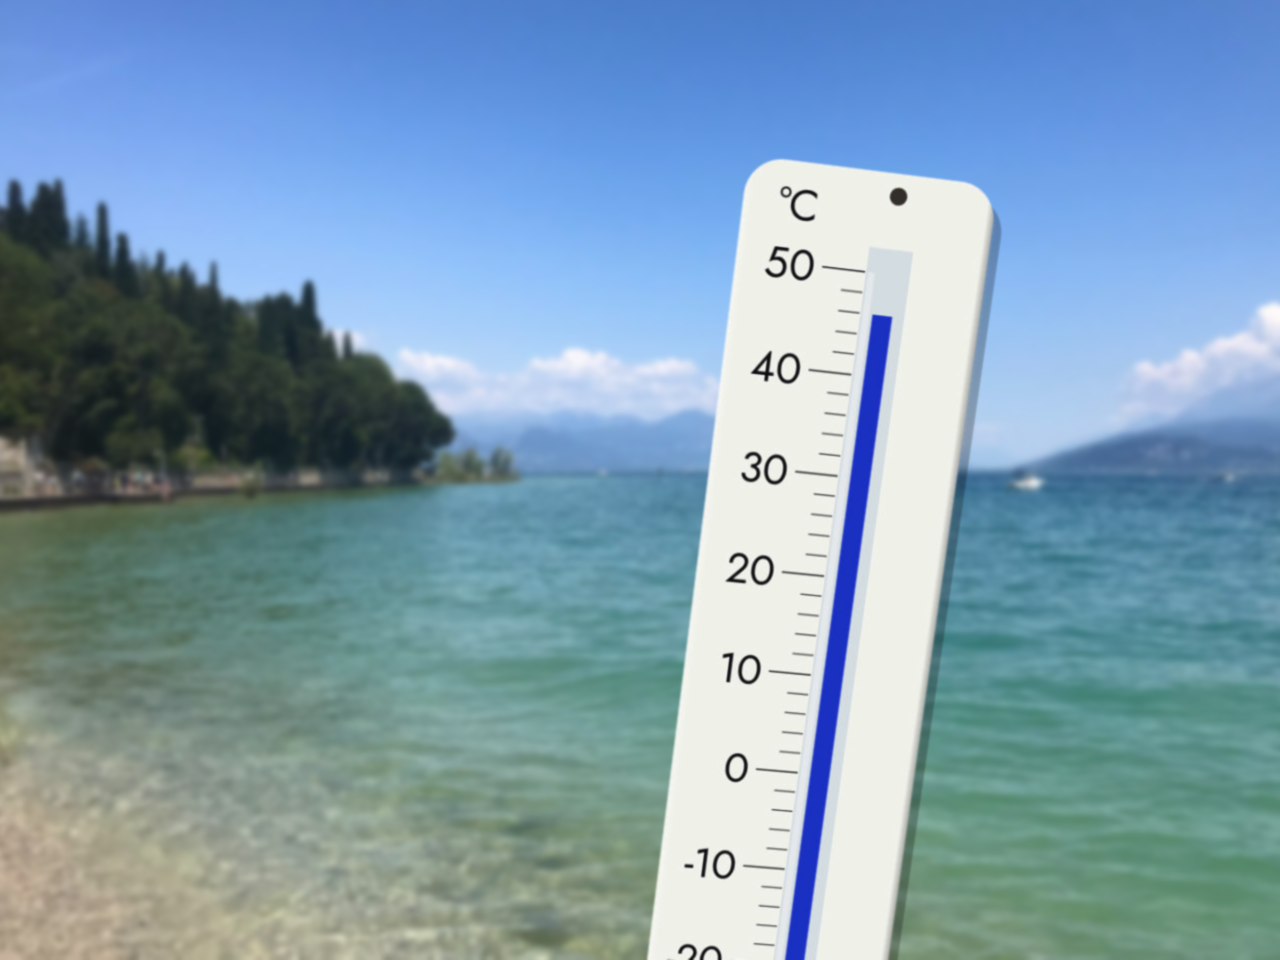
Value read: 46°C
